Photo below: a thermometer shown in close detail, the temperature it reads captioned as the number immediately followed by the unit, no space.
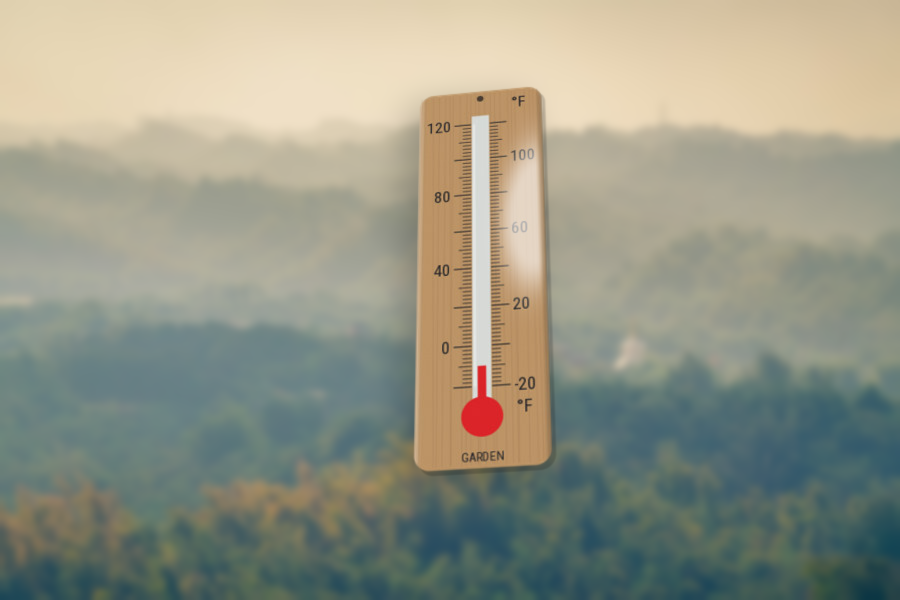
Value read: -10°F
